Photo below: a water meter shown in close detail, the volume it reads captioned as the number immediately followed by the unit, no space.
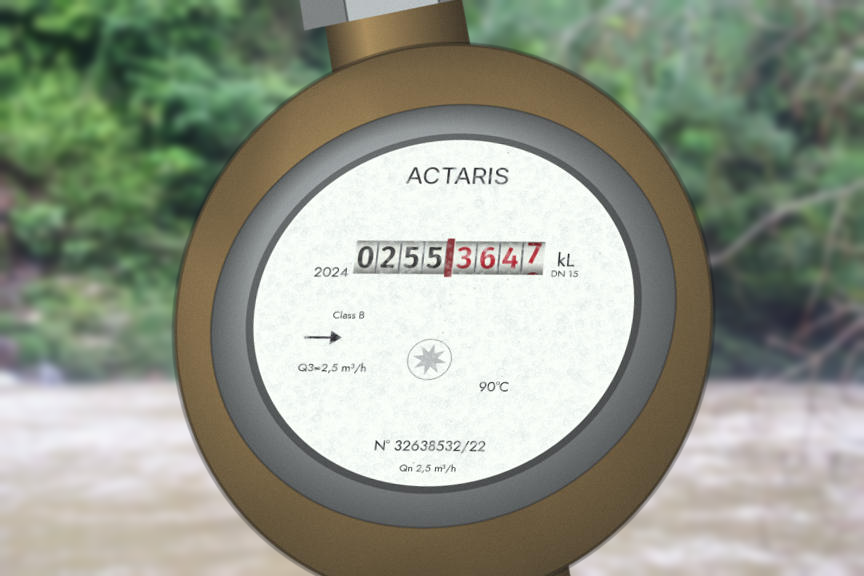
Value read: 255.3647kL
